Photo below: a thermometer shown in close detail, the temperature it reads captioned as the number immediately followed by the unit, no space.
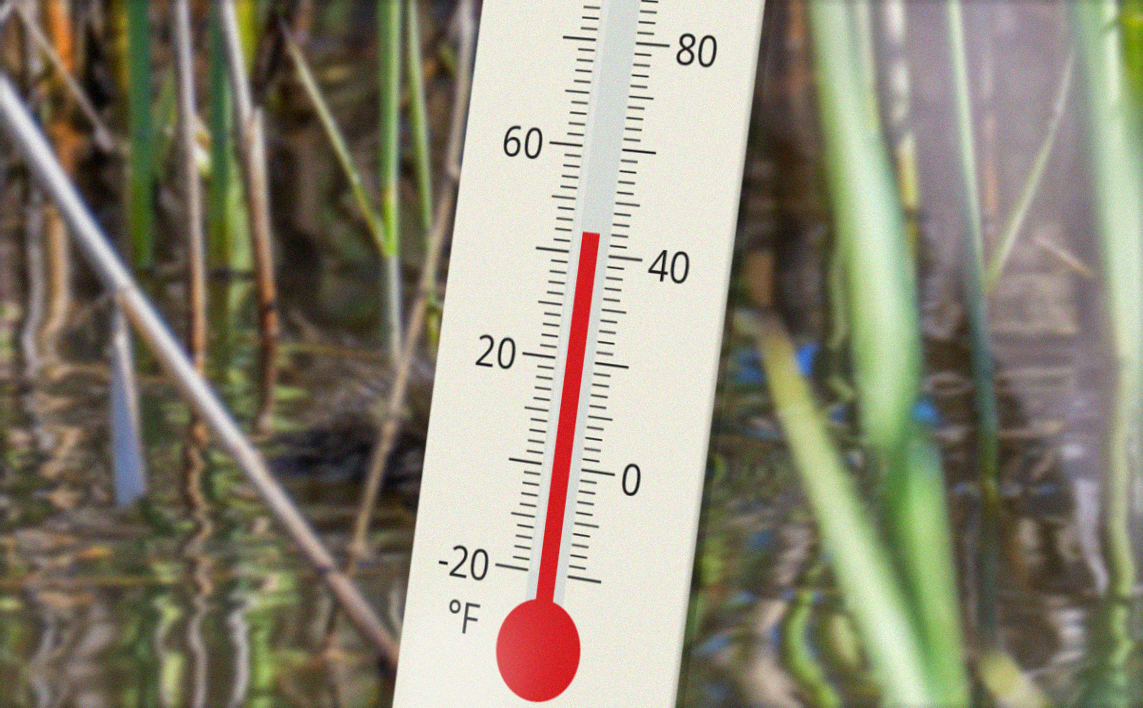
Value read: 44°F
